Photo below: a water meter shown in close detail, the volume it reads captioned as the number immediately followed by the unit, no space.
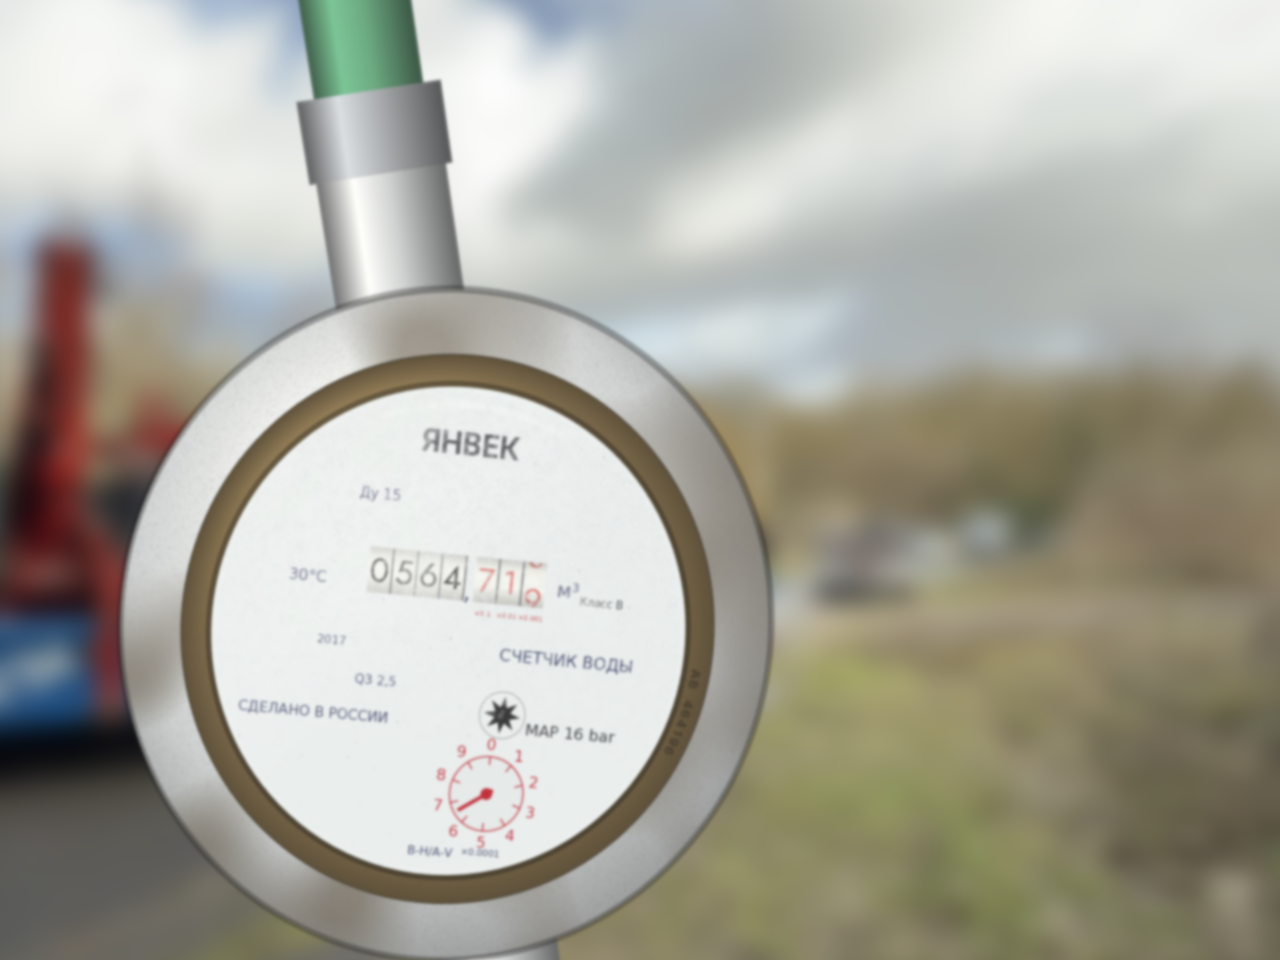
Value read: 564.7186m³
